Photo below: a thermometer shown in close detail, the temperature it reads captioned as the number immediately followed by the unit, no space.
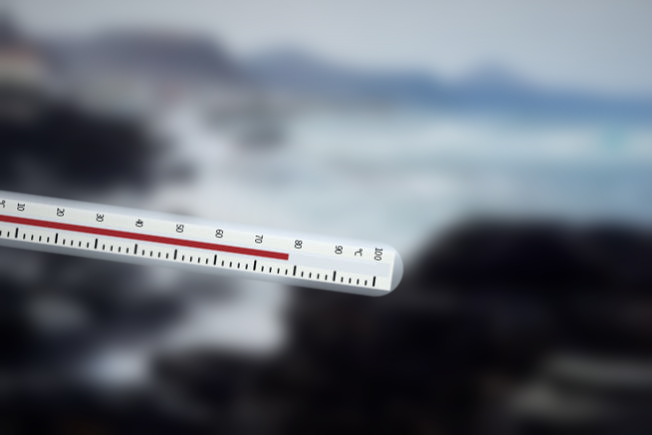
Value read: 78°C
